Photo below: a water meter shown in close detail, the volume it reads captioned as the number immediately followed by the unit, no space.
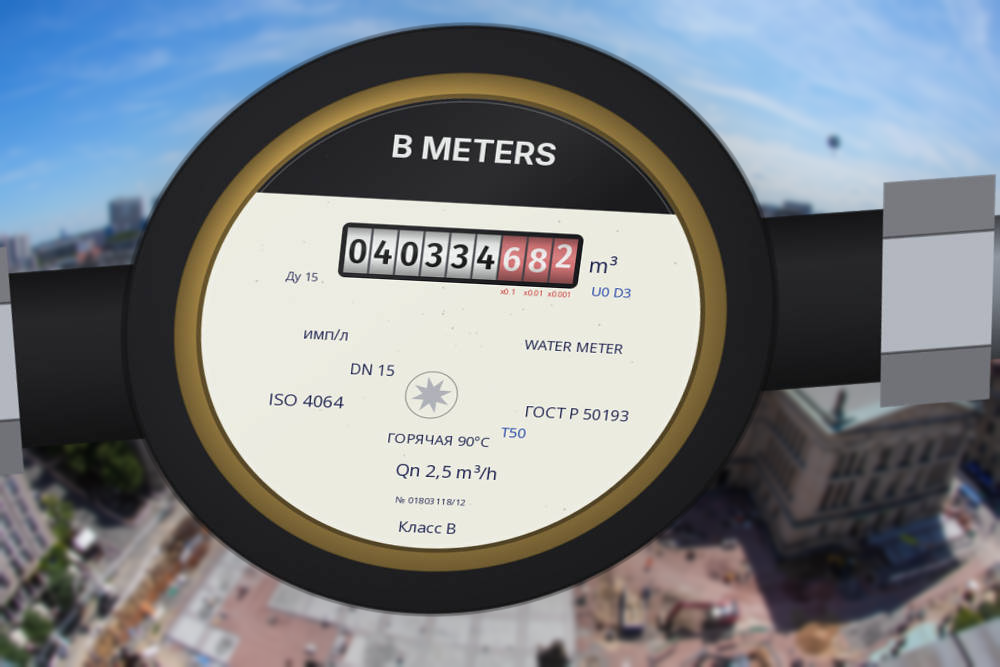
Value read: 40334.682m³
